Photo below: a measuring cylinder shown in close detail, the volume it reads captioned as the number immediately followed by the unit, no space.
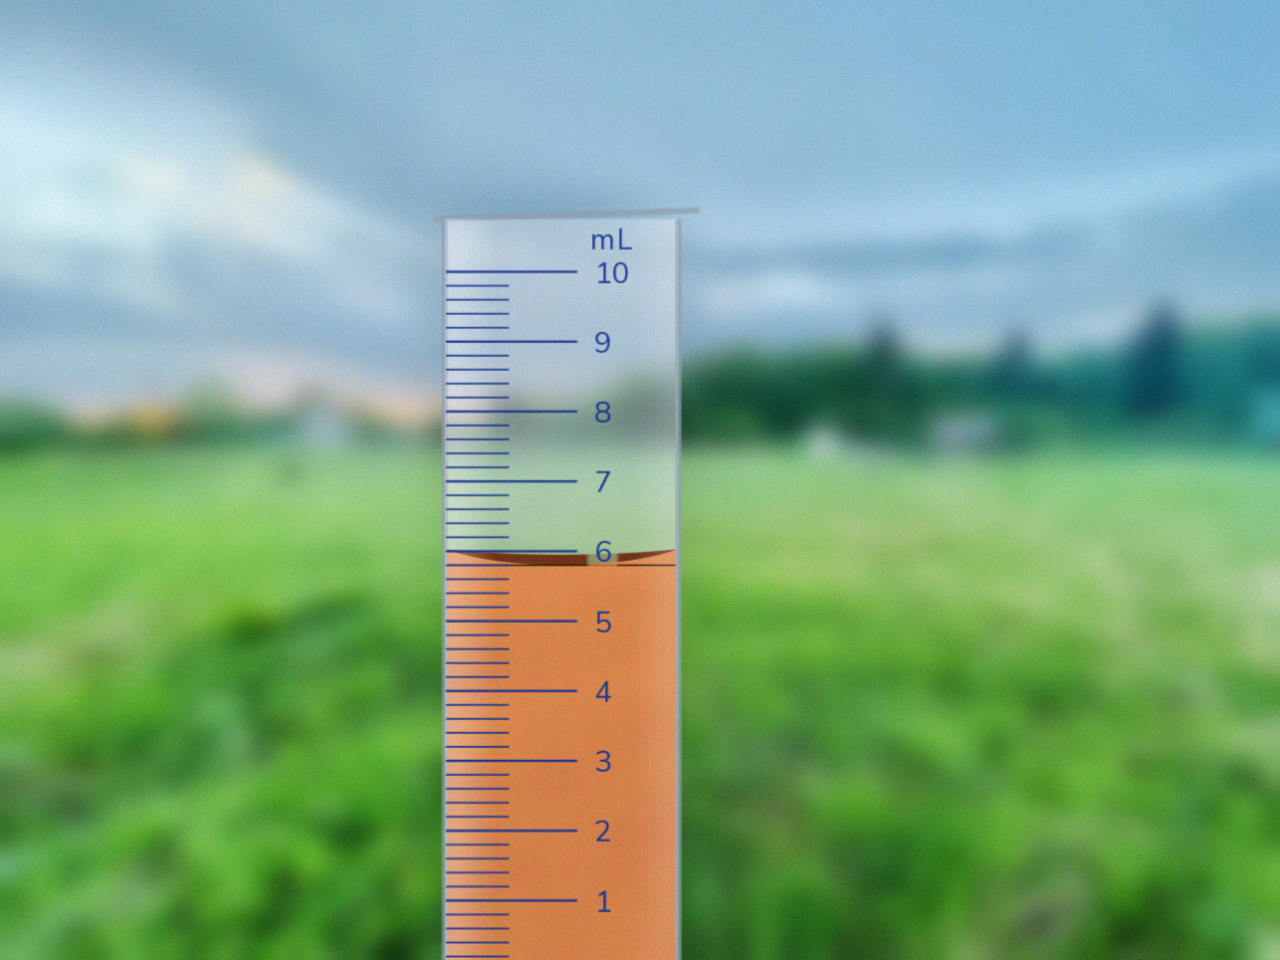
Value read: 5.8mL
